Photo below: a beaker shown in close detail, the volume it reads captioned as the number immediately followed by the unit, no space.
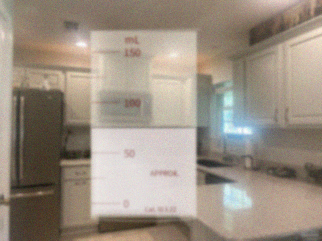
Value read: 75mL
